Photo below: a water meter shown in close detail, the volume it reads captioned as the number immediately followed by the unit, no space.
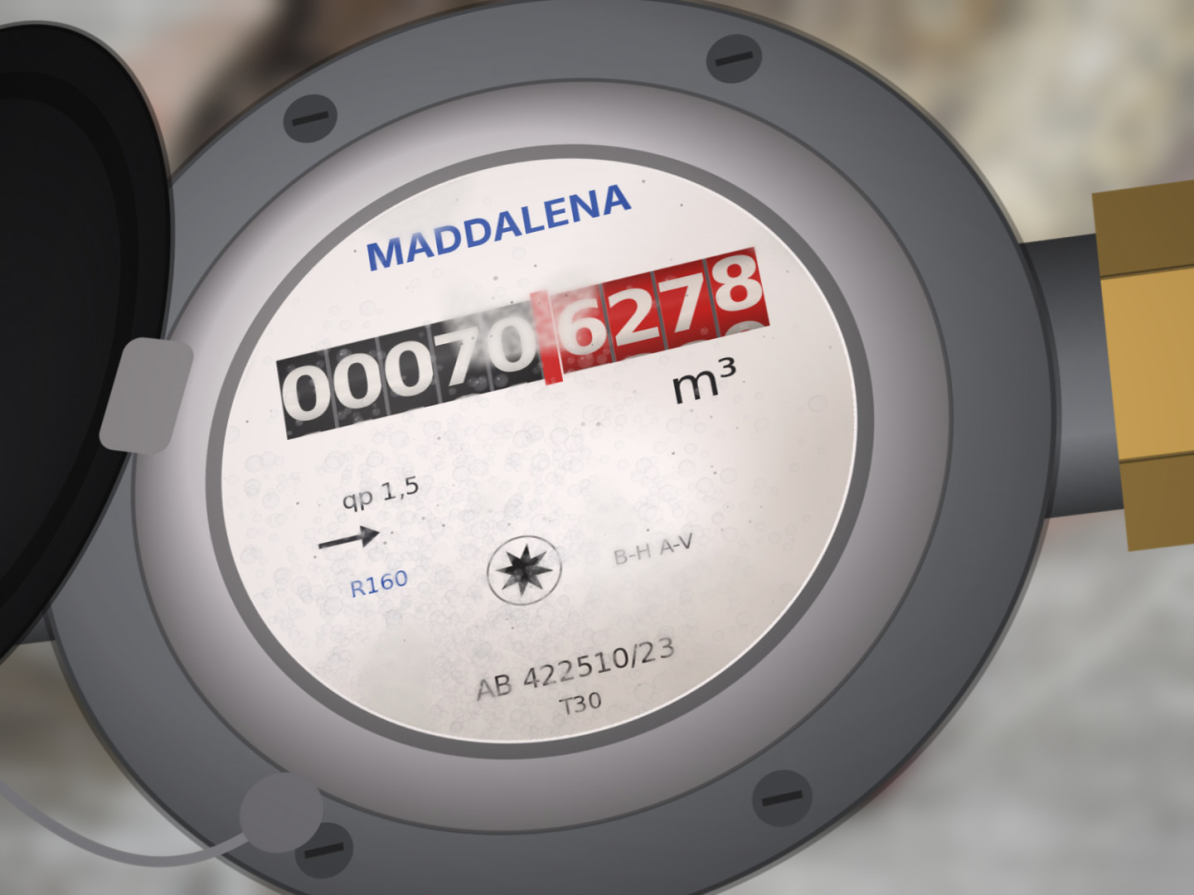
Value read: 70.6278m³
